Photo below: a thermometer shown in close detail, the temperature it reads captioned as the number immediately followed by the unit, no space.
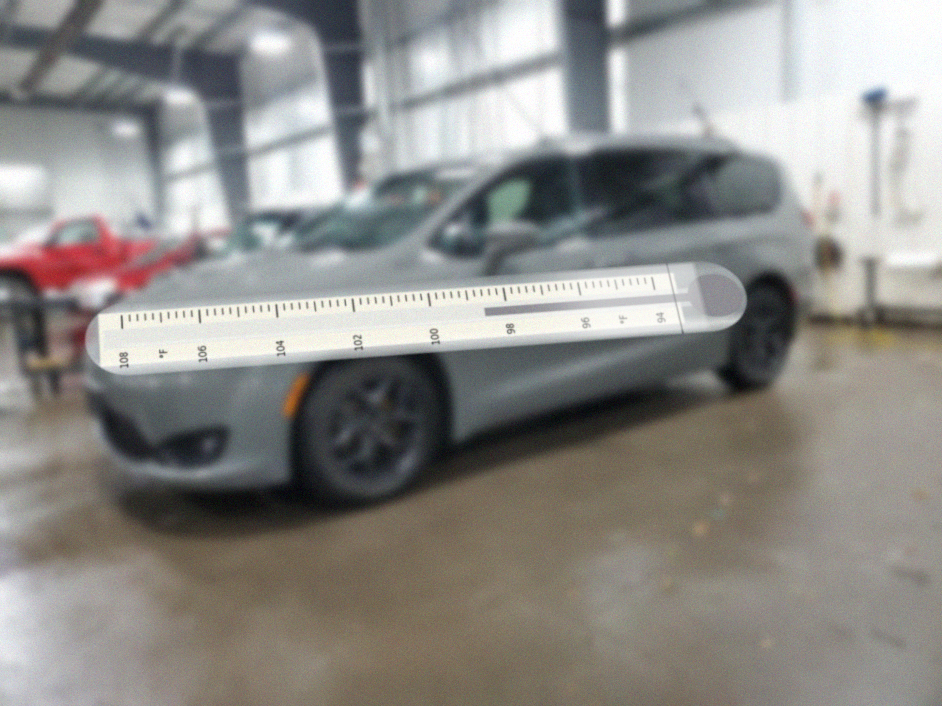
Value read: 98.6°F
